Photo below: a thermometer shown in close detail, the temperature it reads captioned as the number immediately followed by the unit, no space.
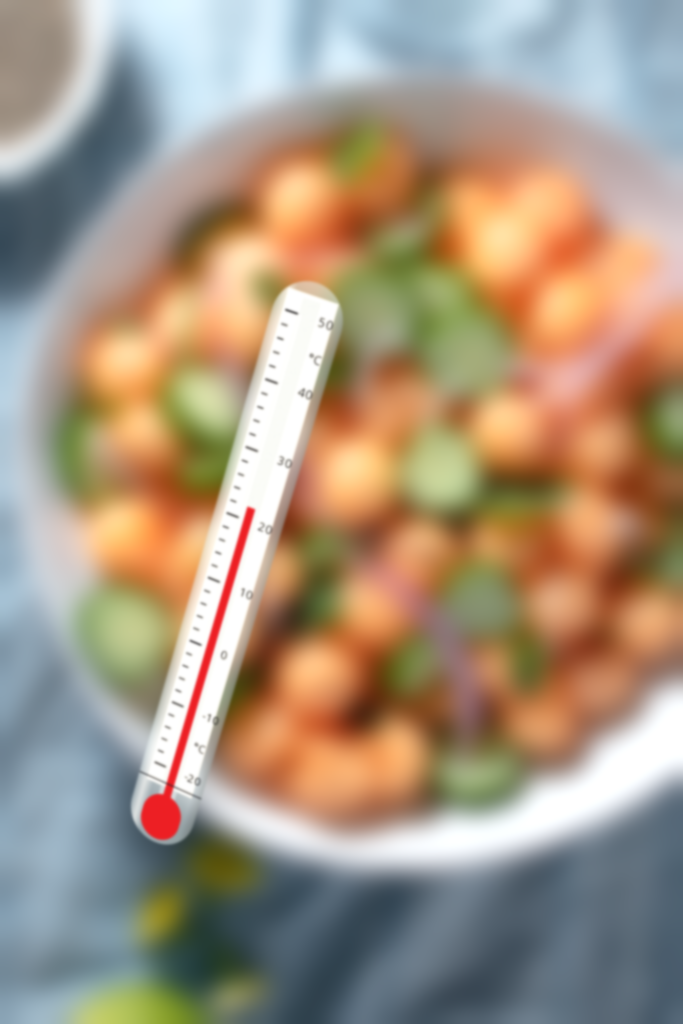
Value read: 22°C
